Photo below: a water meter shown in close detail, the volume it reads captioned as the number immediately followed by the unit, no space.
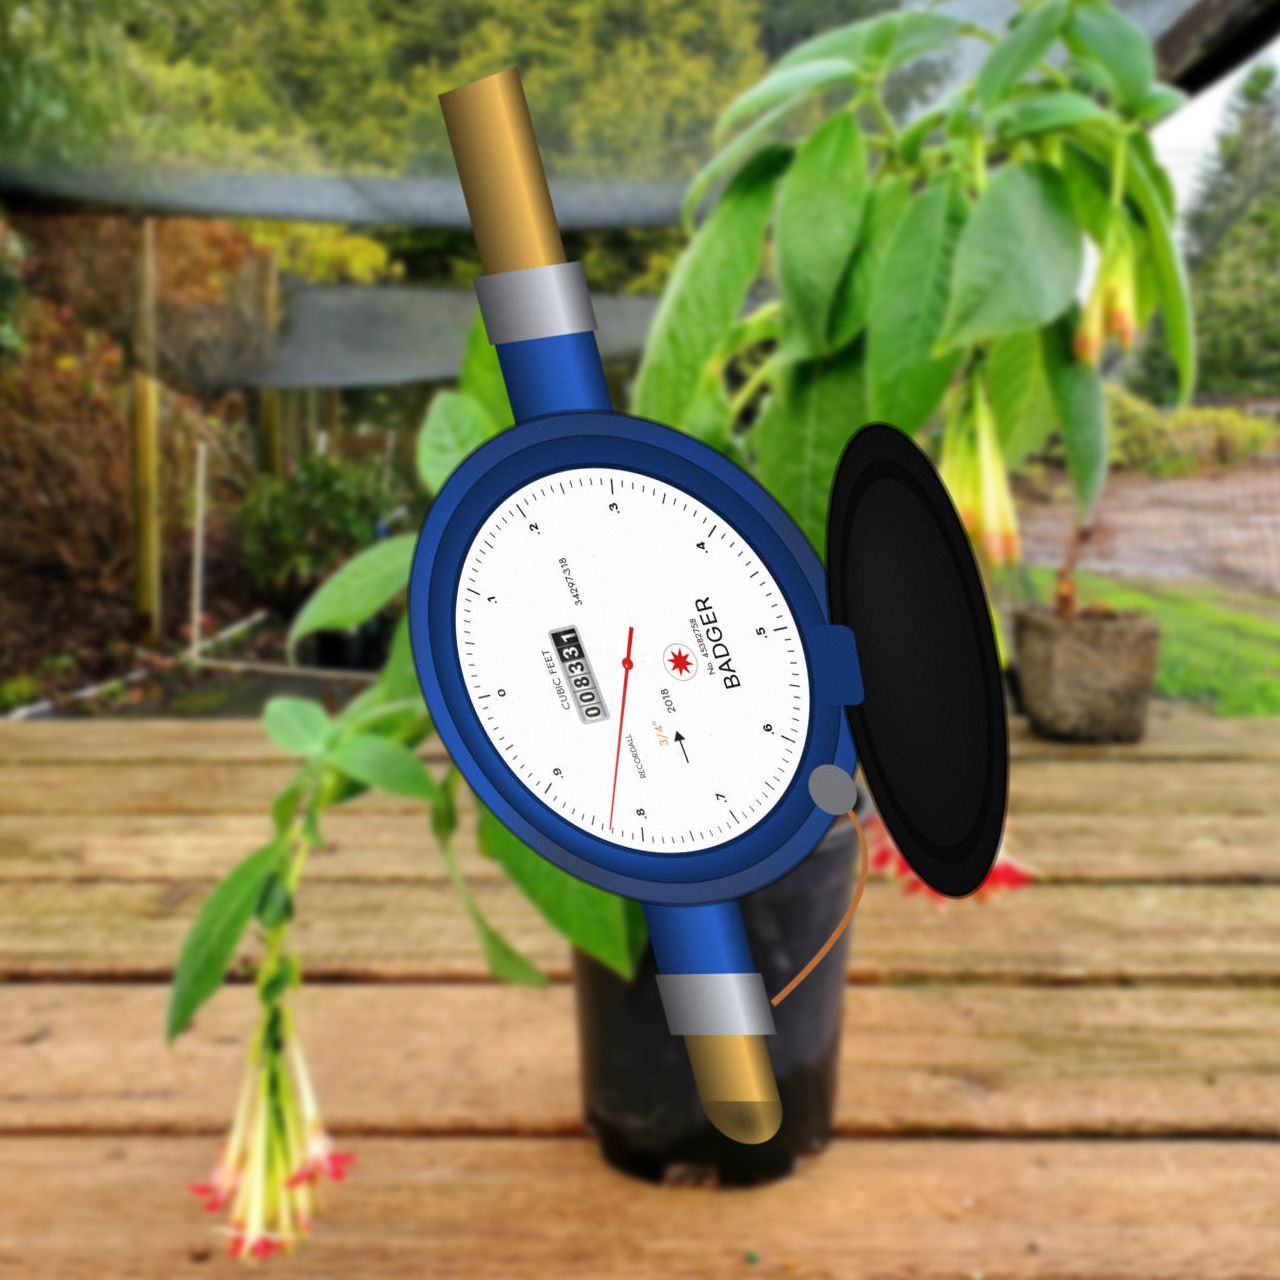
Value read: 8330.83ft³
